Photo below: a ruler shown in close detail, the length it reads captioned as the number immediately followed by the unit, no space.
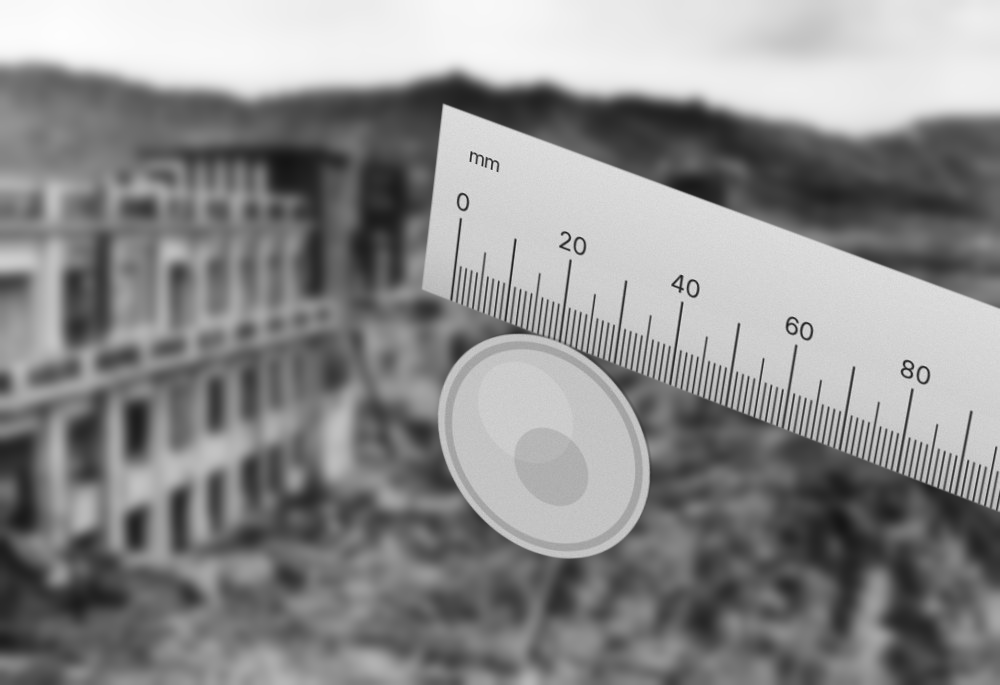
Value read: 39mm
